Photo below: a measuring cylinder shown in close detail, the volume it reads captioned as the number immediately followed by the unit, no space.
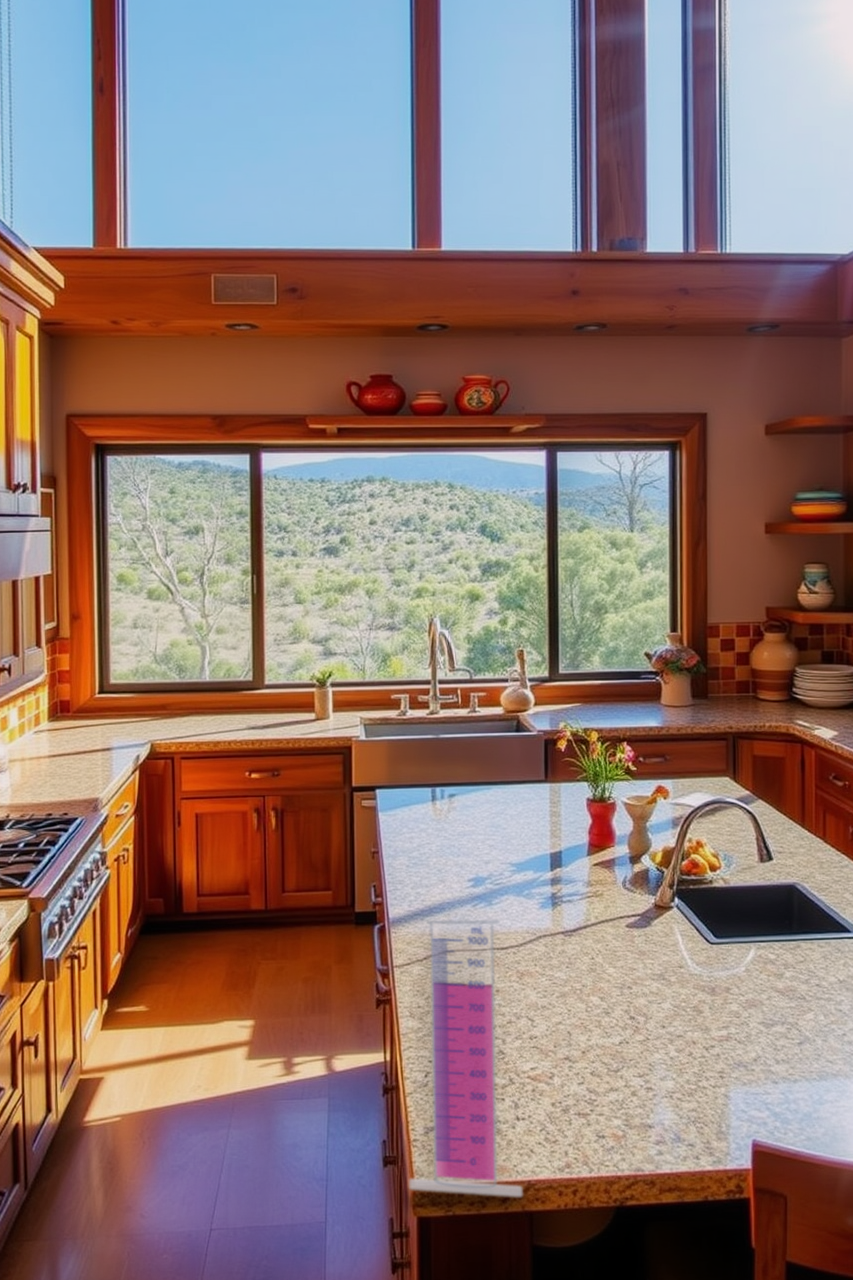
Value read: 800mL
